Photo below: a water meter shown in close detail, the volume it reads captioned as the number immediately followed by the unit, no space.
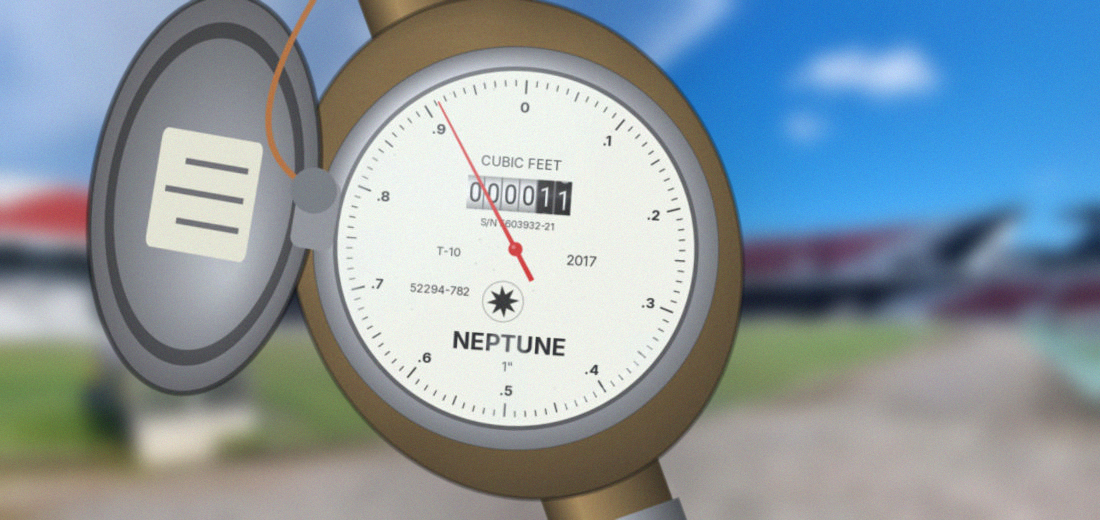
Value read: 10.91ft³
